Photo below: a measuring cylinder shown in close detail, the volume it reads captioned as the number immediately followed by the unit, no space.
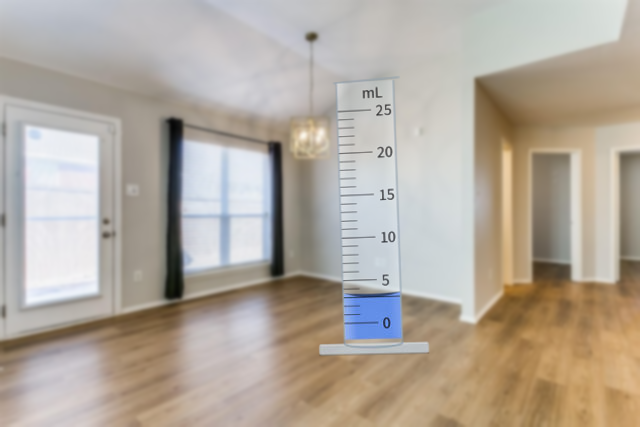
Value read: 3mL
